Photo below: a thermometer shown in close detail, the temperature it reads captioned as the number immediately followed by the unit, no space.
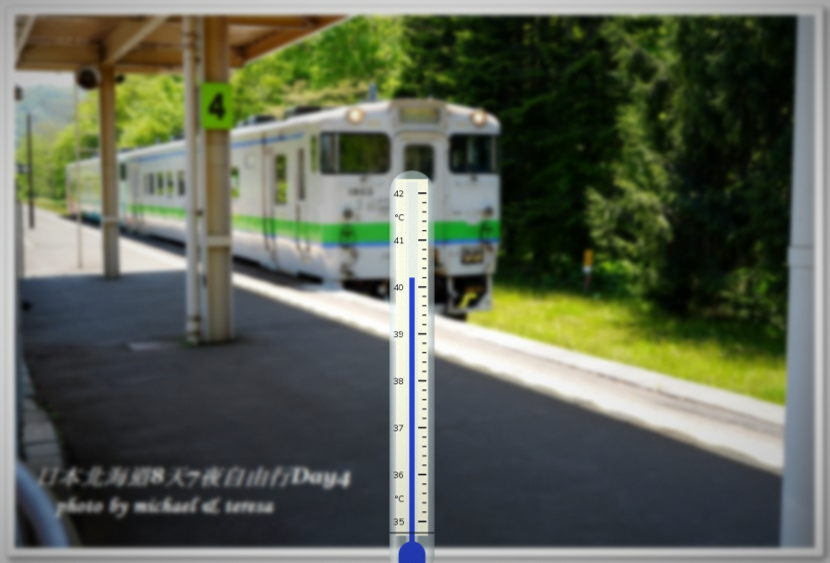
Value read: 40.2°C
